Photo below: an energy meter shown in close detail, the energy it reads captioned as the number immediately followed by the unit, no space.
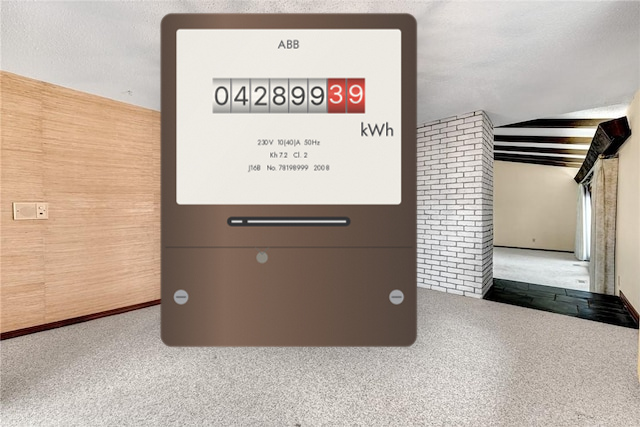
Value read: 42899.39kWh
